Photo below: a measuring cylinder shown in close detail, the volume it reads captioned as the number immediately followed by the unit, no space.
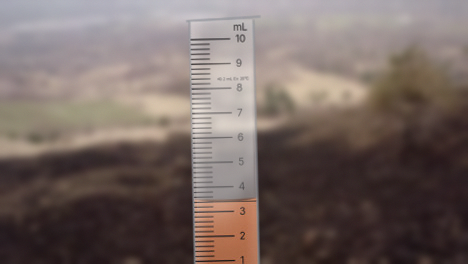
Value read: 3.4mL
